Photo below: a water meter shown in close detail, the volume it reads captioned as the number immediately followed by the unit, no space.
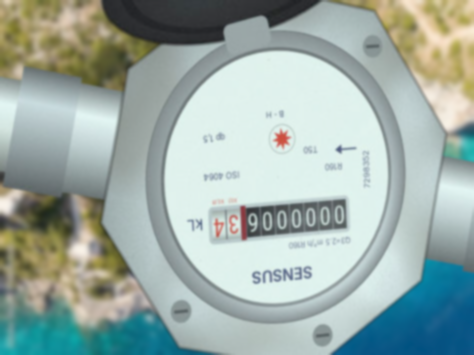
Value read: 6.34kL
